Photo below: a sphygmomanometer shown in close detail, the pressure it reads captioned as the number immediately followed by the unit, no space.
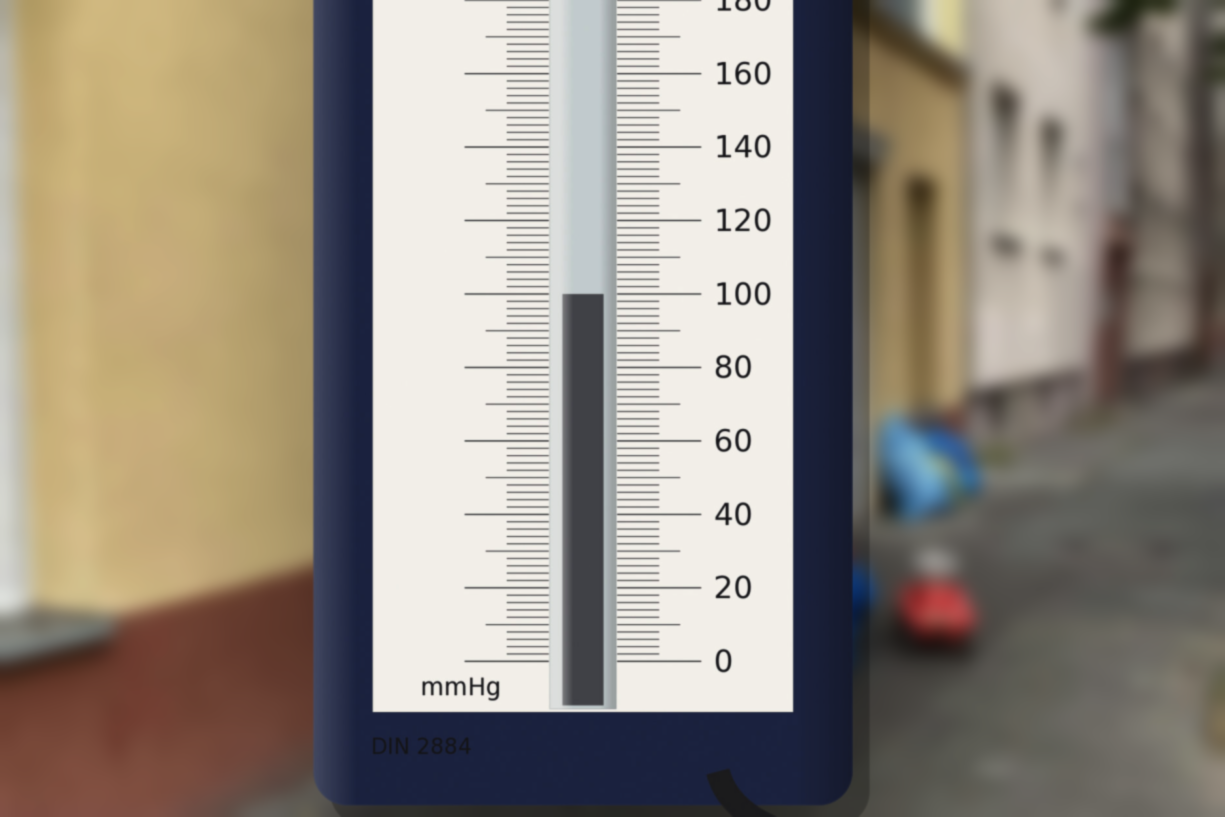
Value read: 100mmHg
